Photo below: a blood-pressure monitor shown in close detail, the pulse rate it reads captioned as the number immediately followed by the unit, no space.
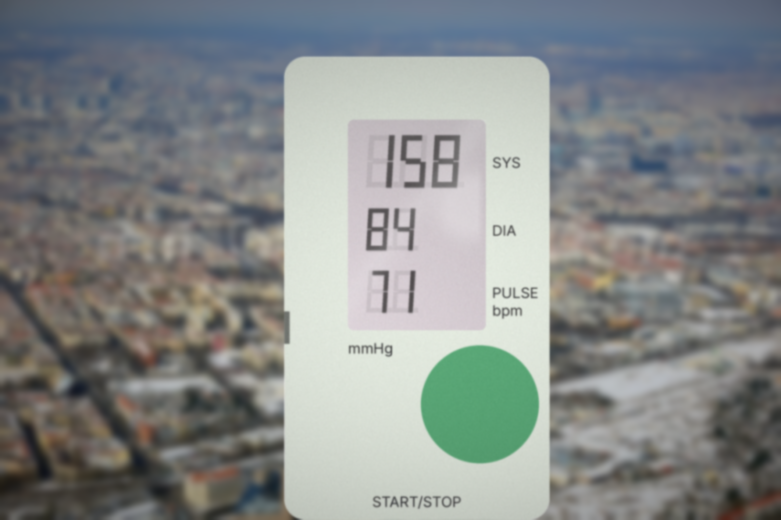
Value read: 71bpm
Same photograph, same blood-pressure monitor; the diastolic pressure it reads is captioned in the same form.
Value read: 84mmHg
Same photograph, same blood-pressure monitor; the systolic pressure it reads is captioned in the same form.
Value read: 158mmHg
